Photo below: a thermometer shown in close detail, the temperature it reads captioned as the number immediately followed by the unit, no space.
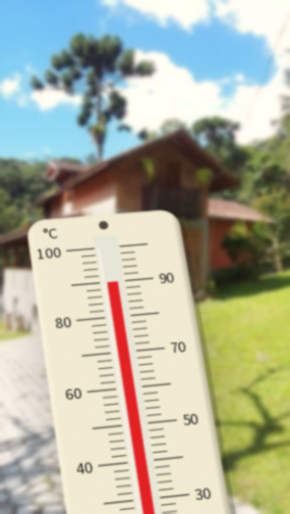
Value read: 90°C
